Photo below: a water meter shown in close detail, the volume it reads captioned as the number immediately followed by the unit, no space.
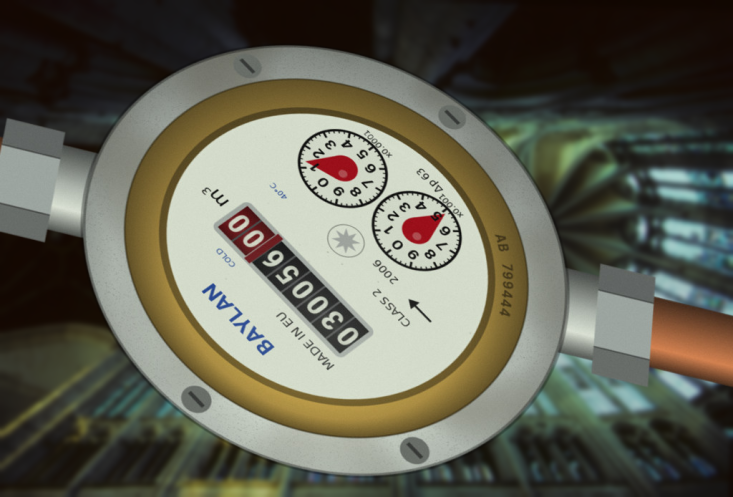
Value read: 30056.0051m³
